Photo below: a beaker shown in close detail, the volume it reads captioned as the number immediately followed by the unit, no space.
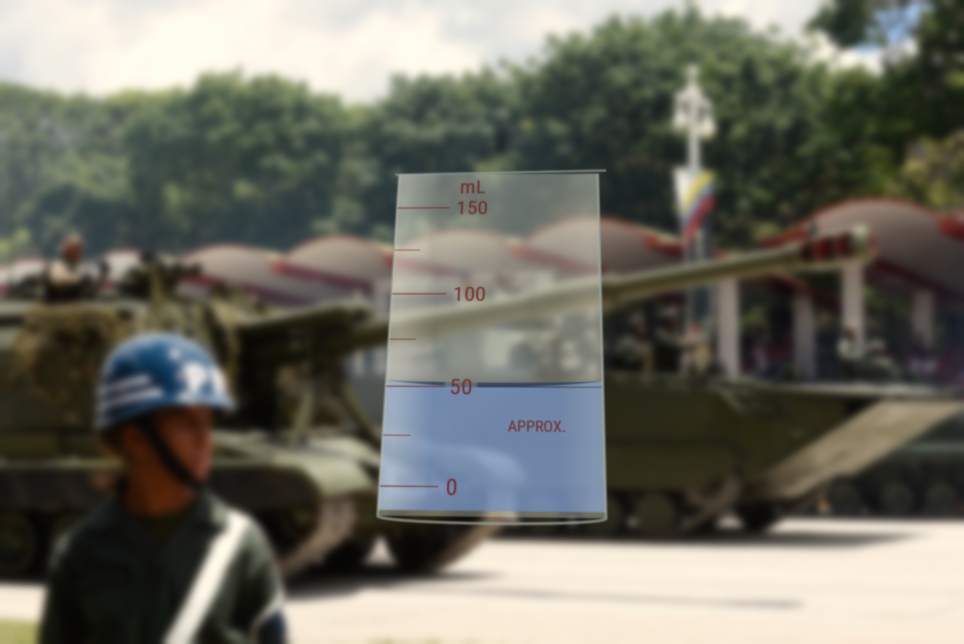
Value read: 50mL
